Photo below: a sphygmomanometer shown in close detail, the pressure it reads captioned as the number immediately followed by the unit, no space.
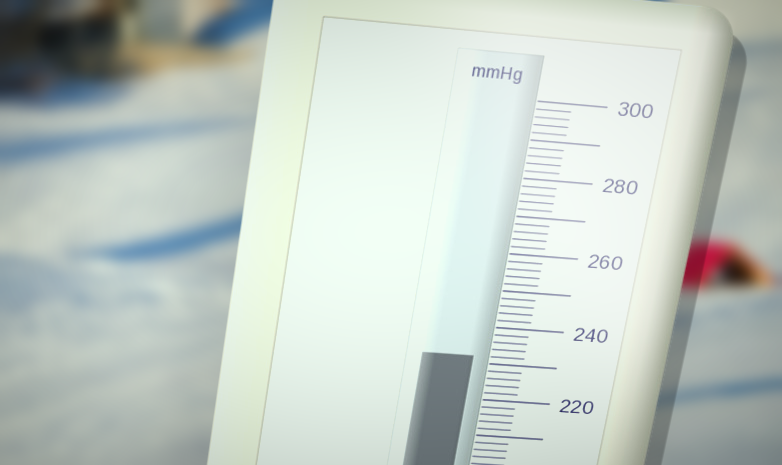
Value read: 232mmHg
